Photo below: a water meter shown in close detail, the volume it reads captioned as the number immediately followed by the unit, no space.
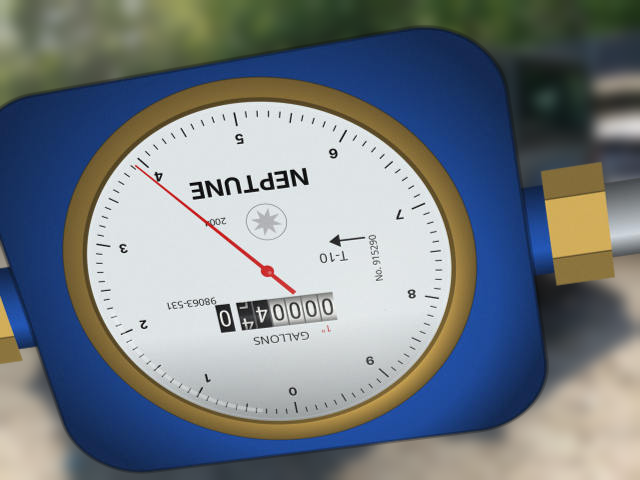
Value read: 443.9gal
